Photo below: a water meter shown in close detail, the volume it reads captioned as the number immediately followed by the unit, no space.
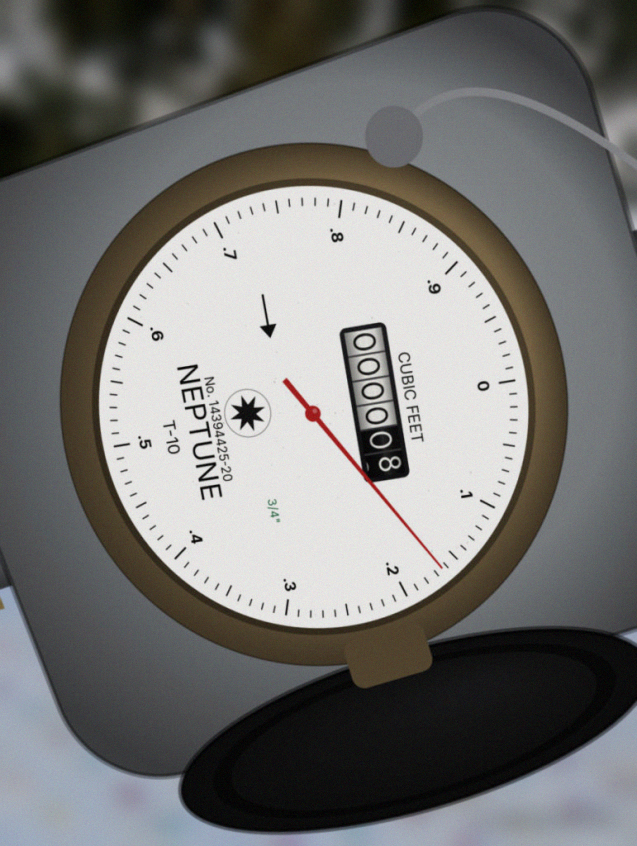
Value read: 8.16ft³
